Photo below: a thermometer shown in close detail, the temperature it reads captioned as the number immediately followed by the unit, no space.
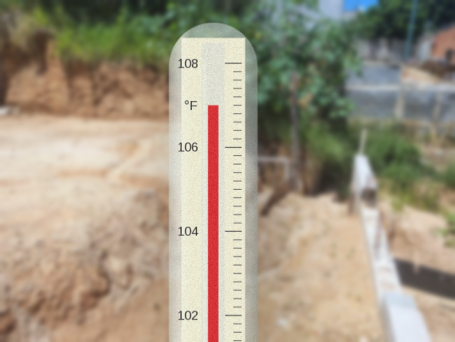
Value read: 107°F
